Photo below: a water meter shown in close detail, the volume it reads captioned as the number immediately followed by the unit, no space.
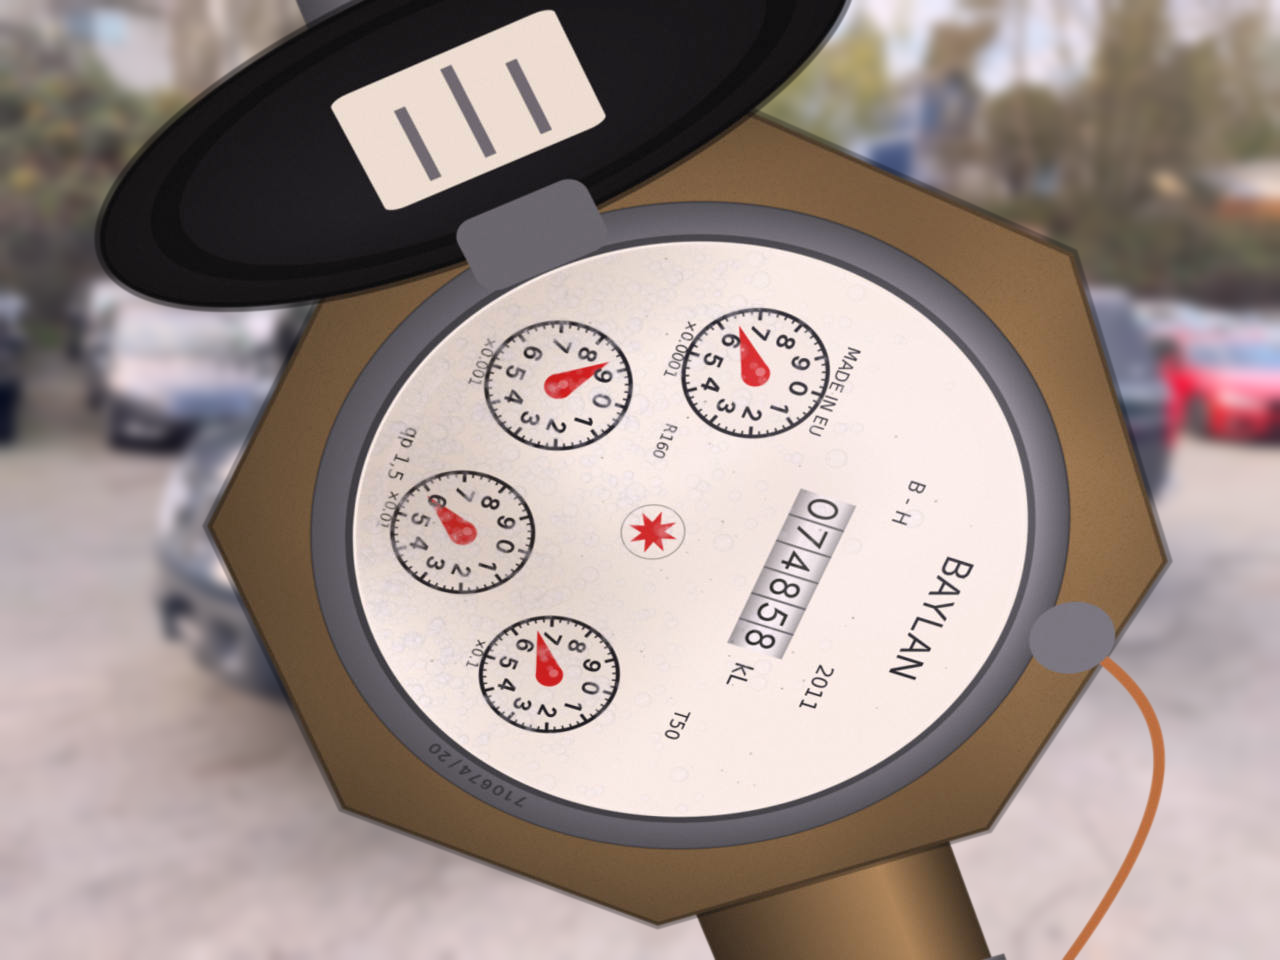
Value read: 74858.6586kL
